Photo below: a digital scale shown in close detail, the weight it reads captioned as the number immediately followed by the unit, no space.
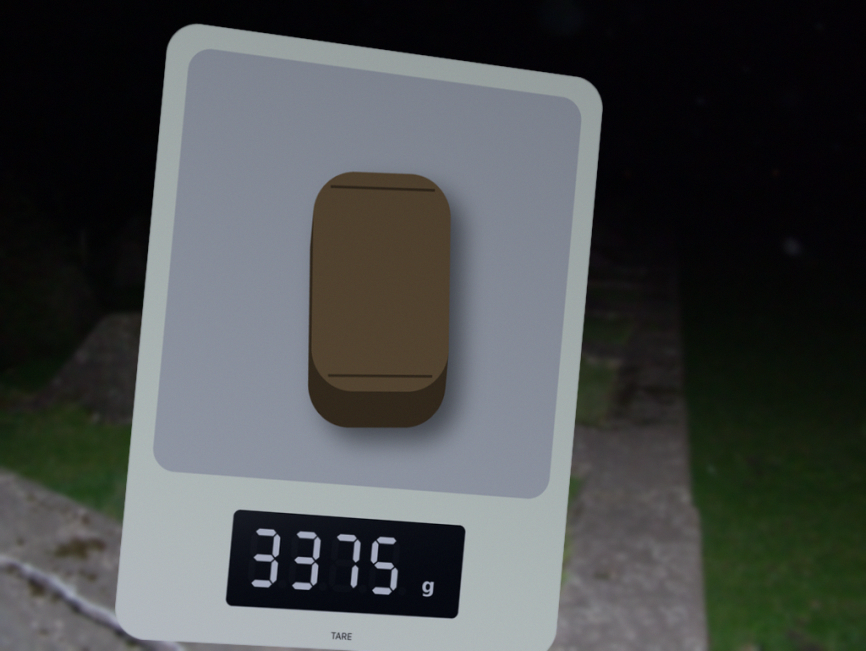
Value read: 3375g
